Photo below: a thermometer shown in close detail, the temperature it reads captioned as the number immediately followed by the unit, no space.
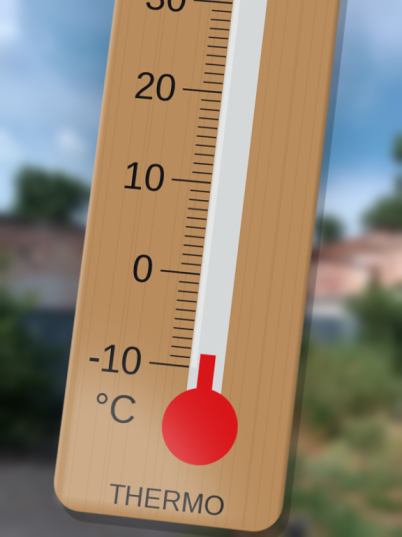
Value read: -8.5°C
